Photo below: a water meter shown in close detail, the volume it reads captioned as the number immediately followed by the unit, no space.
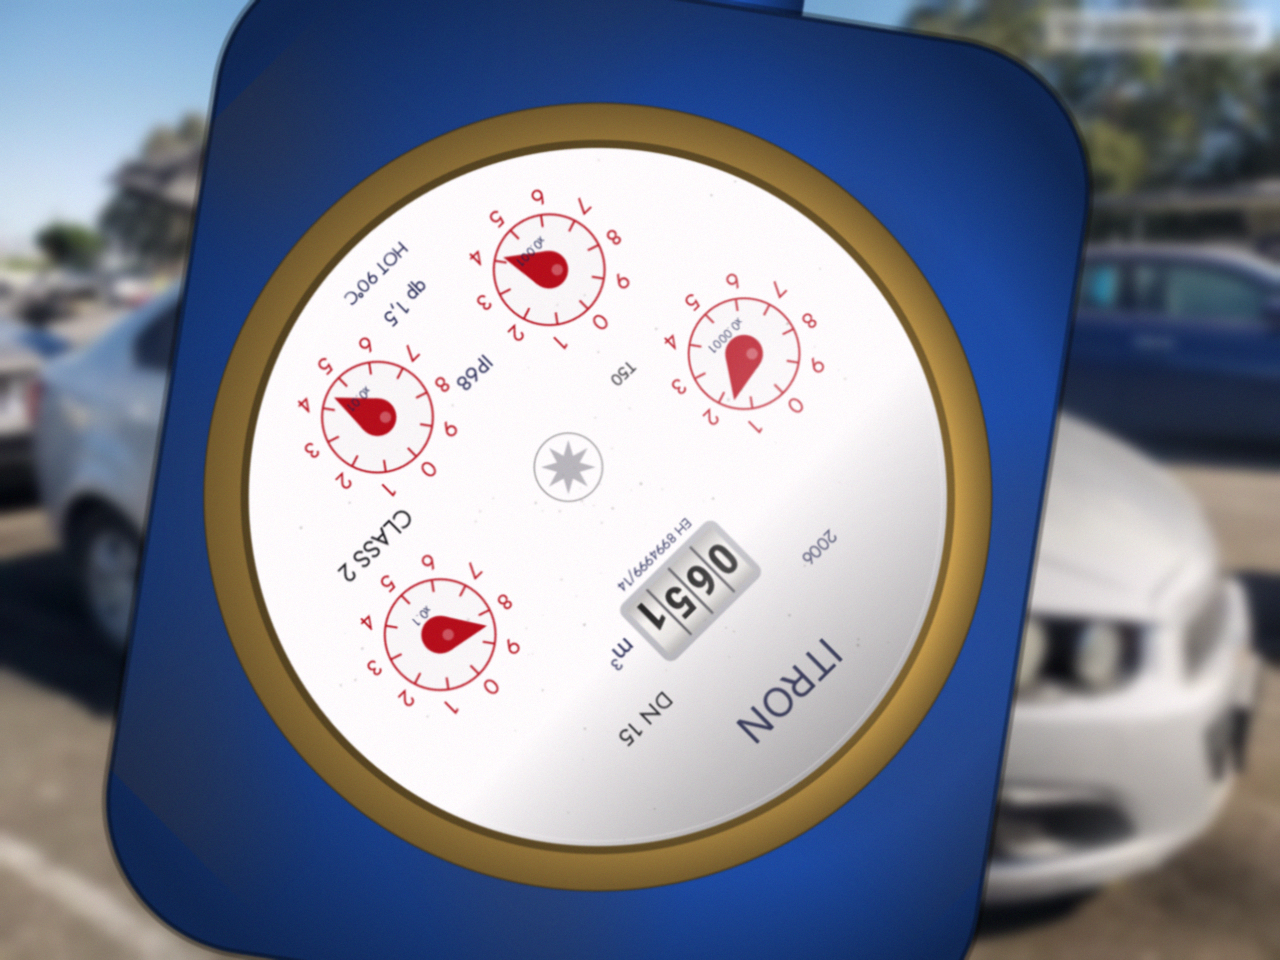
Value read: 650.8441m³
